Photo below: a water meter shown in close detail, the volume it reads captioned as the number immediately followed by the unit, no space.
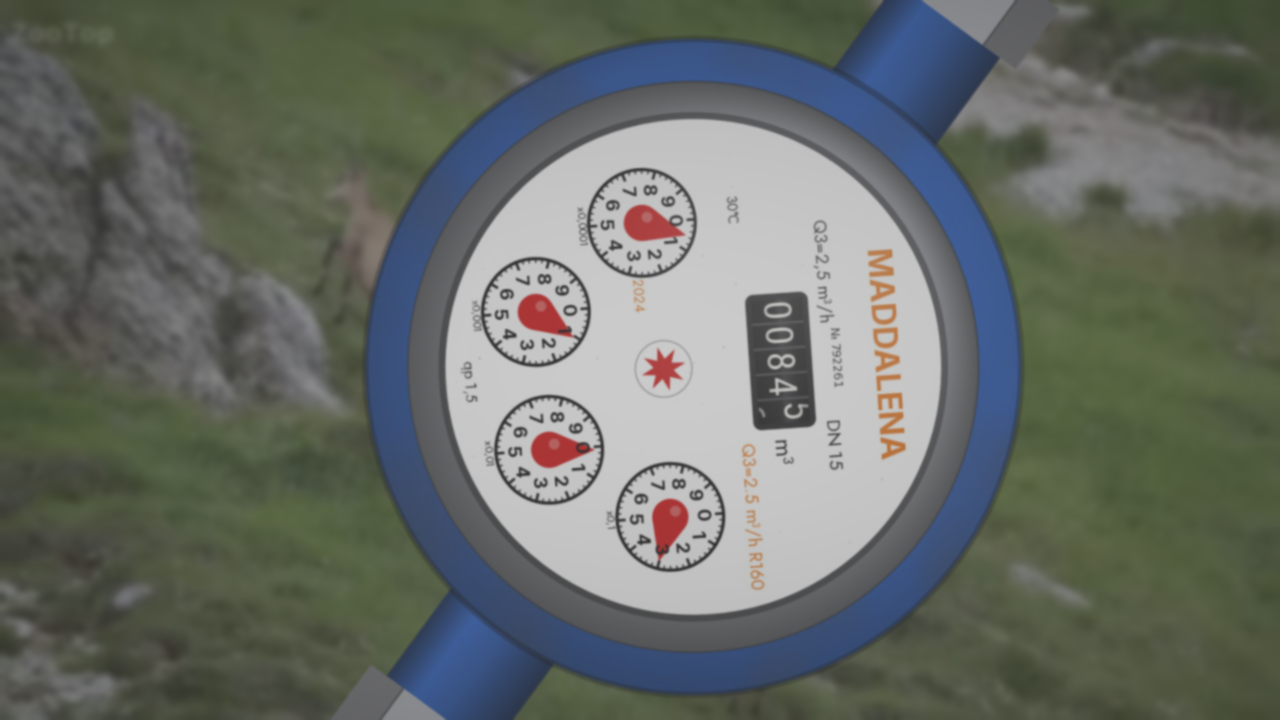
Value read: 845.3010m³
